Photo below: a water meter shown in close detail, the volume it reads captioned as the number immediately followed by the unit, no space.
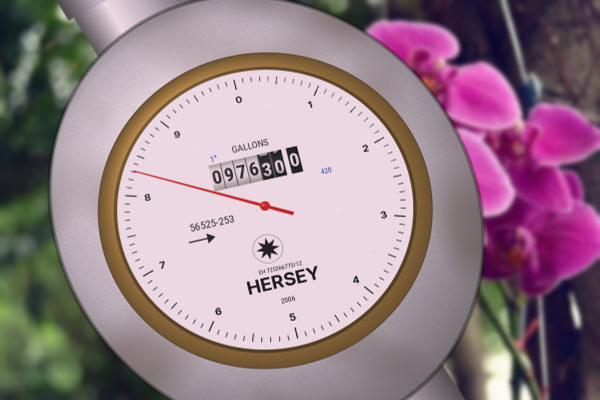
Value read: 976298.3gal
